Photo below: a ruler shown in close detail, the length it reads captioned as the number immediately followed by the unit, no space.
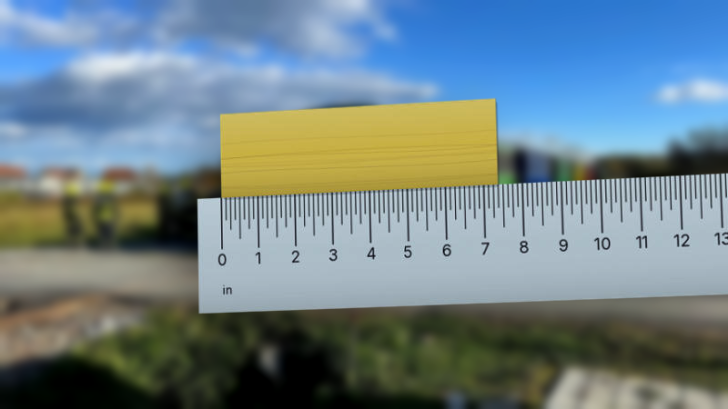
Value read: 7.375in
